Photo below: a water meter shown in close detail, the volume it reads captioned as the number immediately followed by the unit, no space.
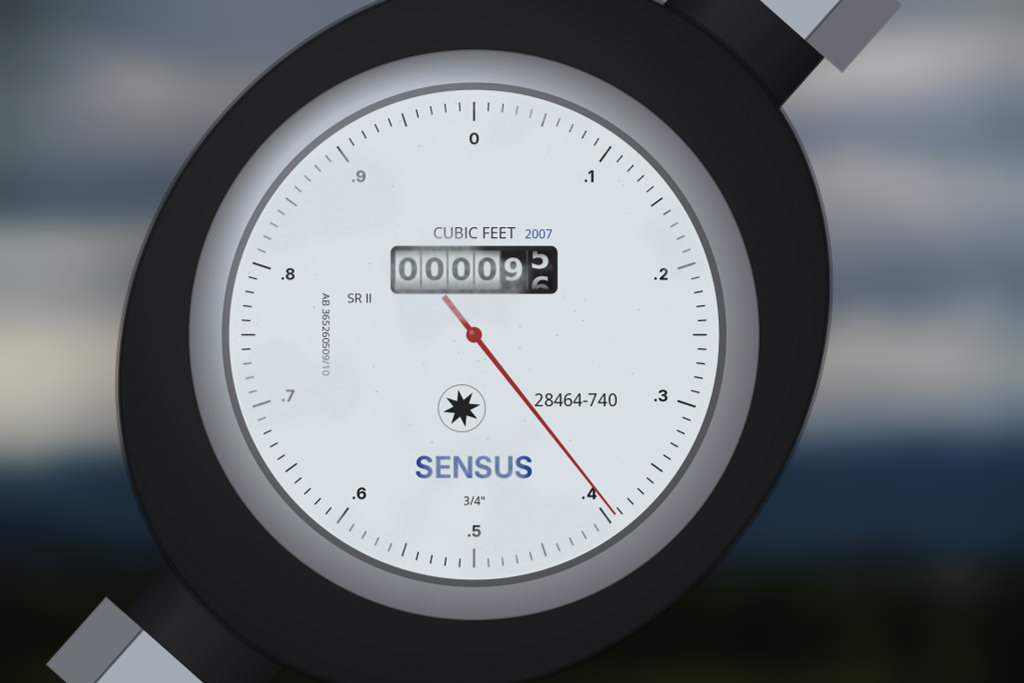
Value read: 95.39ft³
